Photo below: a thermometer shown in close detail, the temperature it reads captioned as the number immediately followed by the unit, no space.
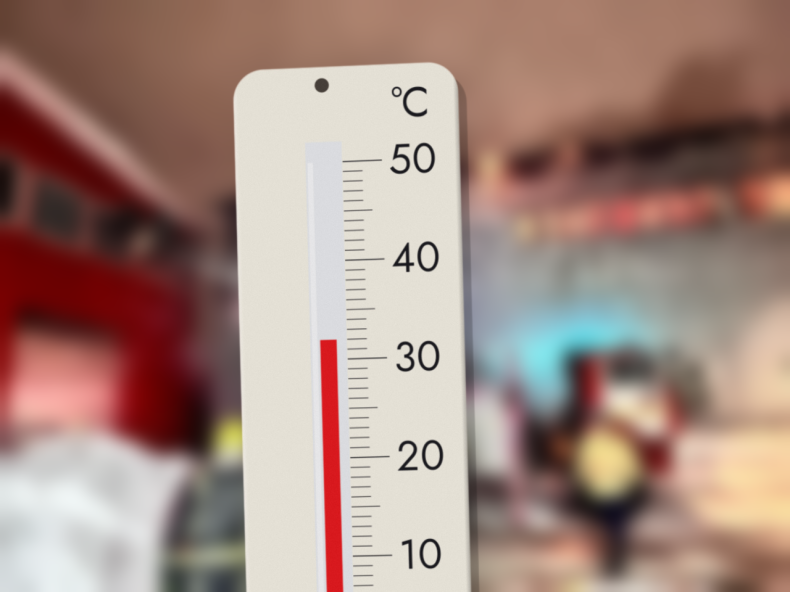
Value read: 32°C
